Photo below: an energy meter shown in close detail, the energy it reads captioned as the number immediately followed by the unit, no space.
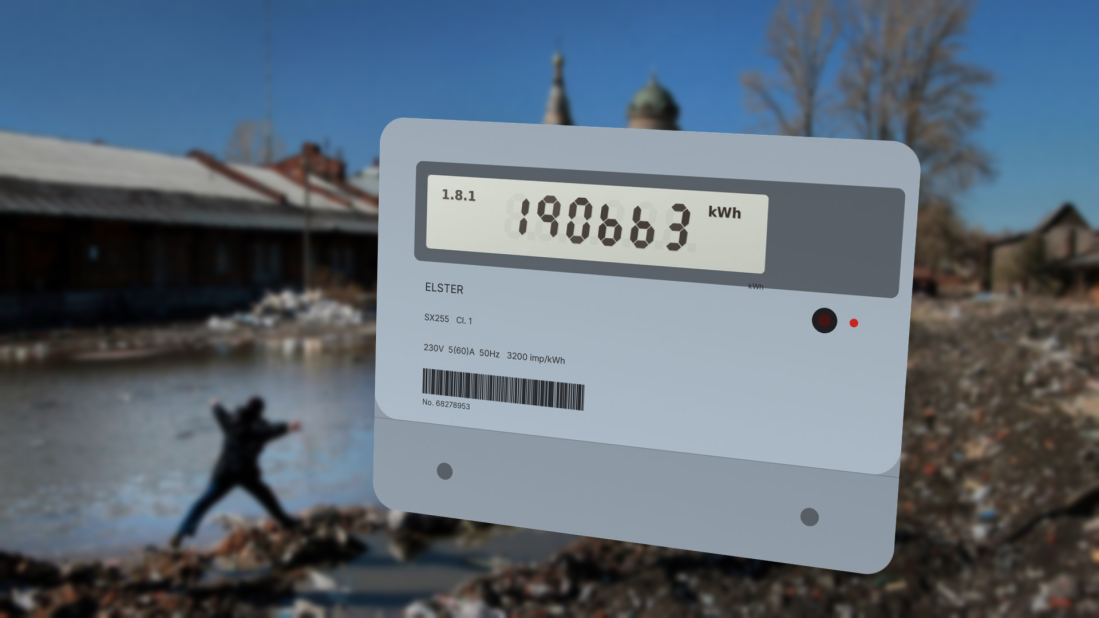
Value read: 190663kWh
